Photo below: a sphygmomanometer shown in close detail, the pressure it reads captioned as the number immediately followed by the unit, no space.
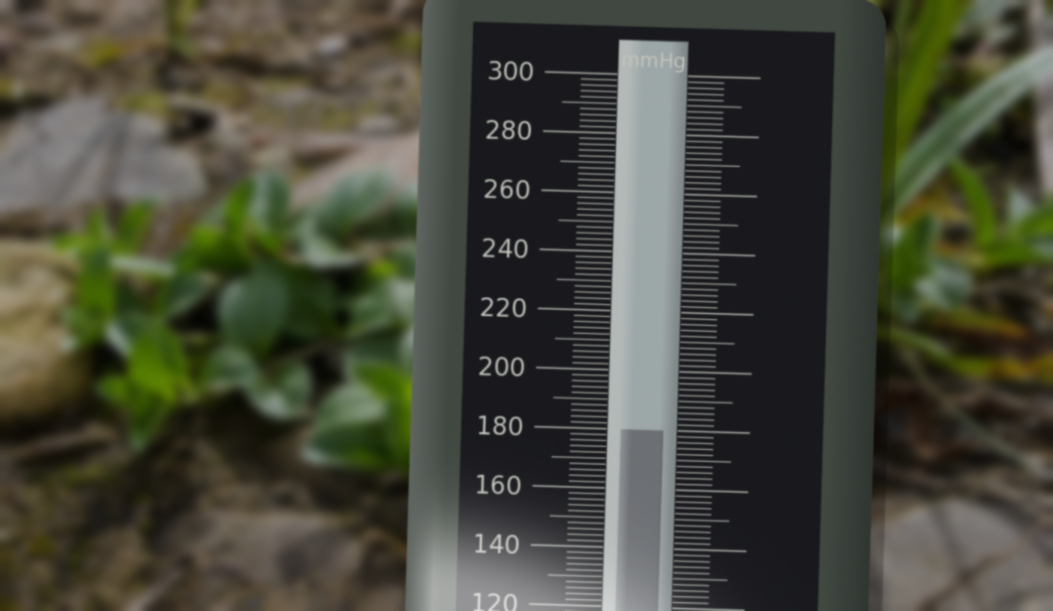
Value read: 180mmHg
